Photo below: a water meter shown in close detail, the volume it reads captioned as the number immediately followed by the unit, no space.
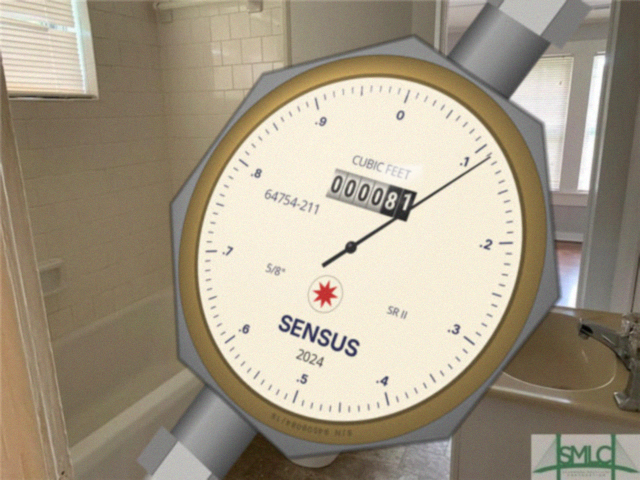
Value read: 81.11ft³
